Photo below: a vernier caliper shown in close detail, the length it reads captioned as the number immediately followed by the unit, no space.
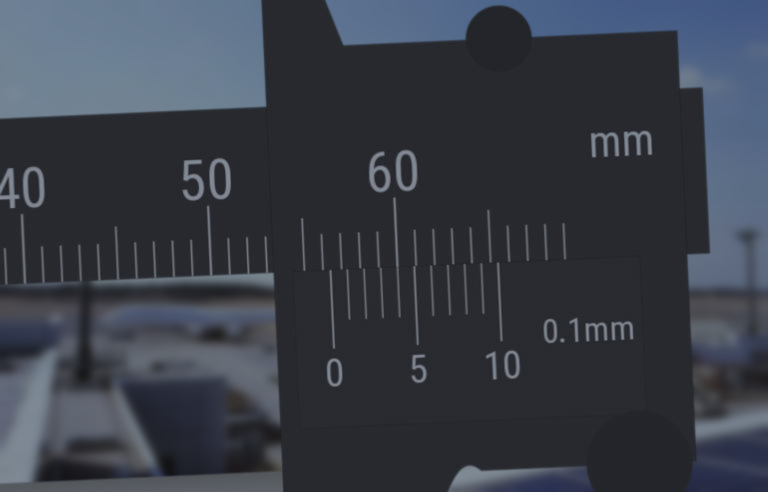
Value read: 56.4mm
